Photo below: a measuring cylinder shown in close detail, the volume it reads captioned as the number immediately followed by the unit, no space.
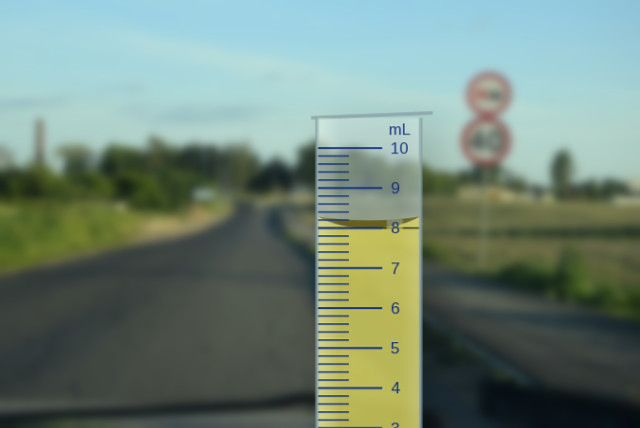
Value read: 8mL
